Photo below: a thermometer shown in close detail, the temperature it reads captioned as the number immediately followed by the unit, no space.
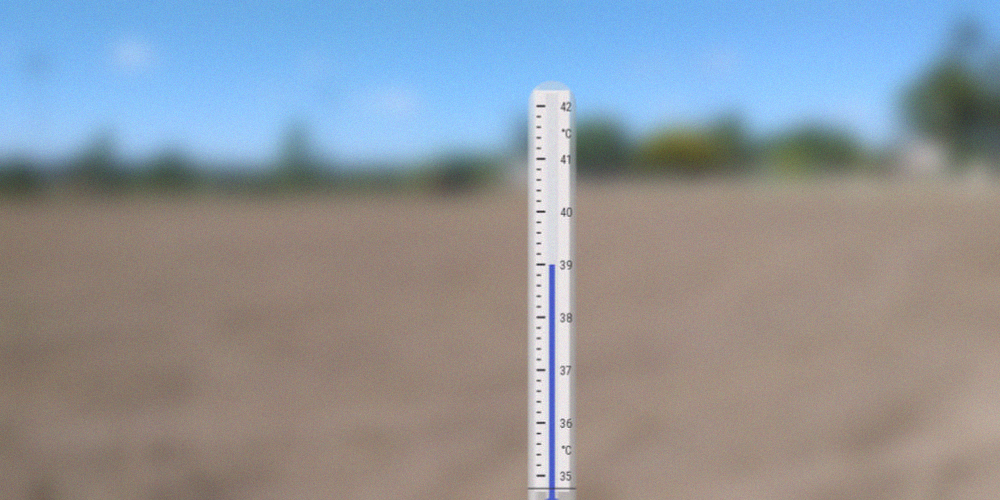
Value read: 39°C
